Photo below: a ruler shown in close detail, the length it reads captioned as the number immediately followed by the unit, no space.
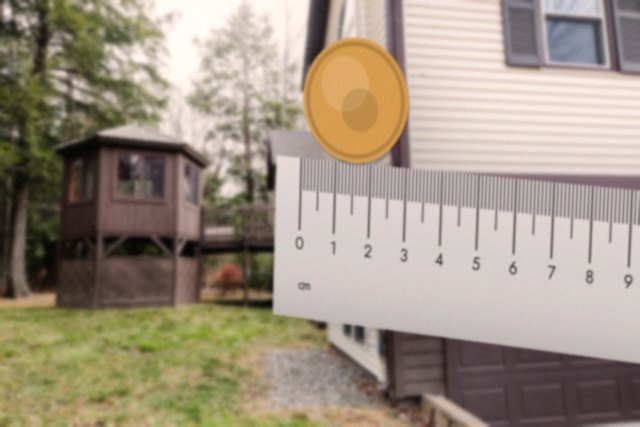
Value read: 3cm
